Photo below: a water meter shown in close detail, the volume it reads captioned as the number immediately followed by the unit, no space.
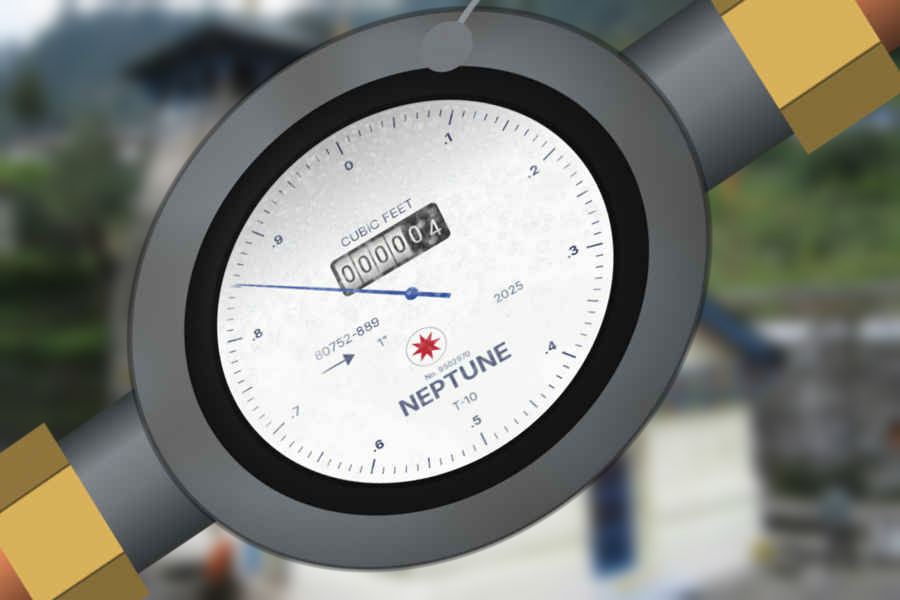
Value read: 3.85ft³
